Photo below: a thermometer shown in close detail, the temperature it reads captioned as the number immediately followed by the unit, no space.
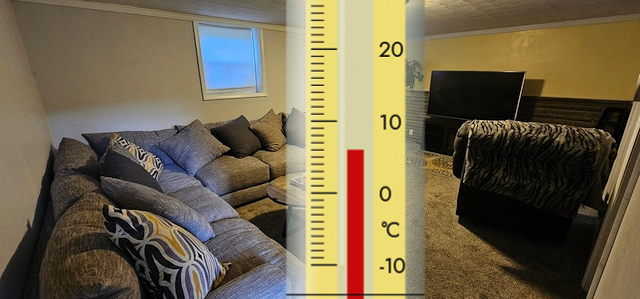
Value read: 6°C
